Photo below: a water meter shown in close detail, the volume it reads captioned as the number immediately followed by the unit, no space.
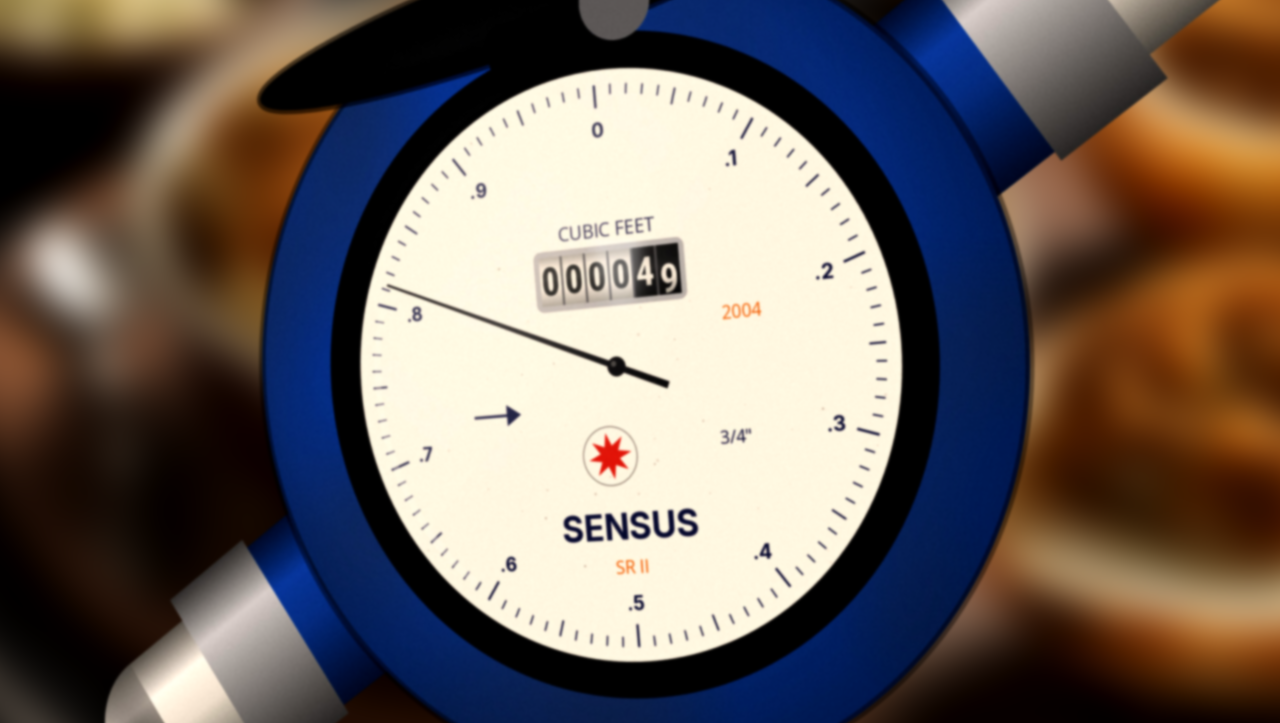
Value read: 48.81ft³
